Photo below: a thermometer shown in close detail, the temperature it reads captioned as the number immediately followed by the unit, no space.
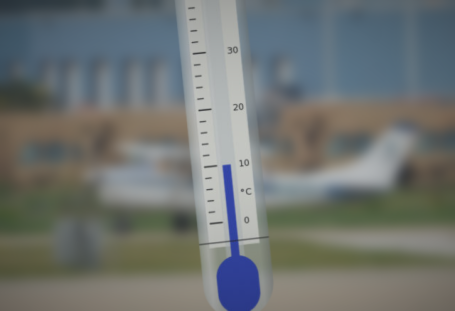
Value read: 10°C
